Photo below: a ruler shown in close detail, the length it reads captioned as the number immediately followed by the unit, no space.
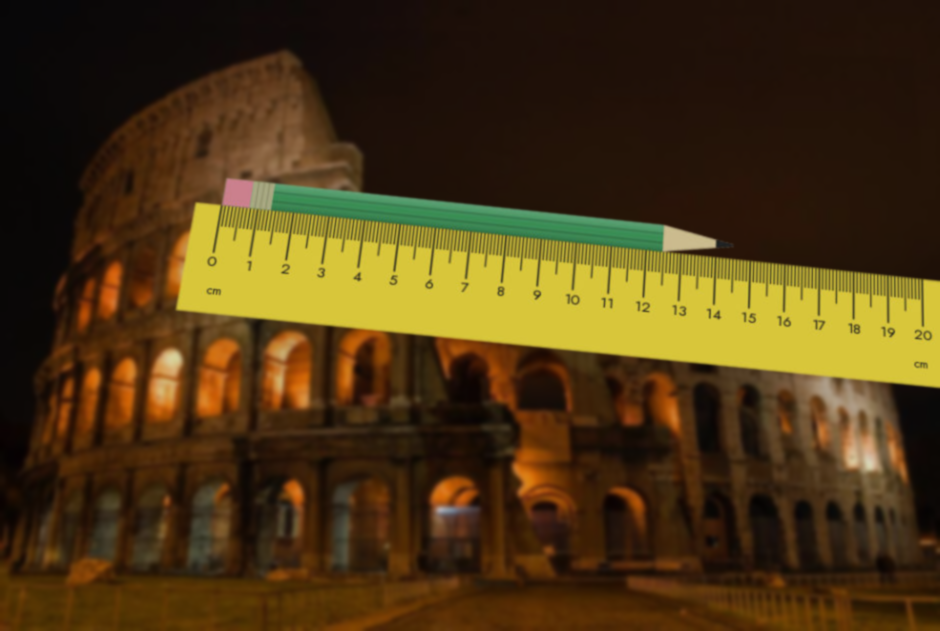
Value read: 14.5cm
